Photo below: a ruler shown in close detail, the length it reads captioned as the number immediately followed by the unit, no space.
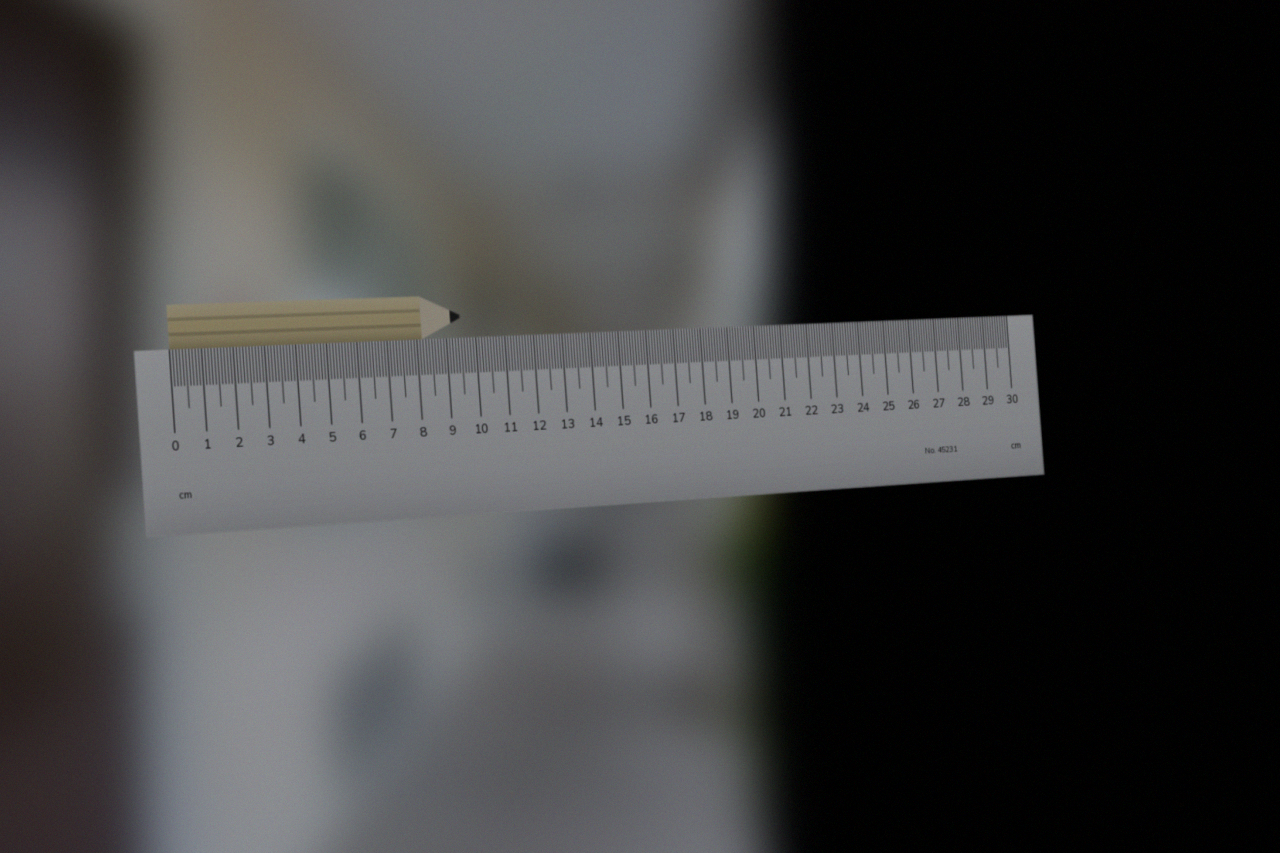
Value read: 9.5cm
